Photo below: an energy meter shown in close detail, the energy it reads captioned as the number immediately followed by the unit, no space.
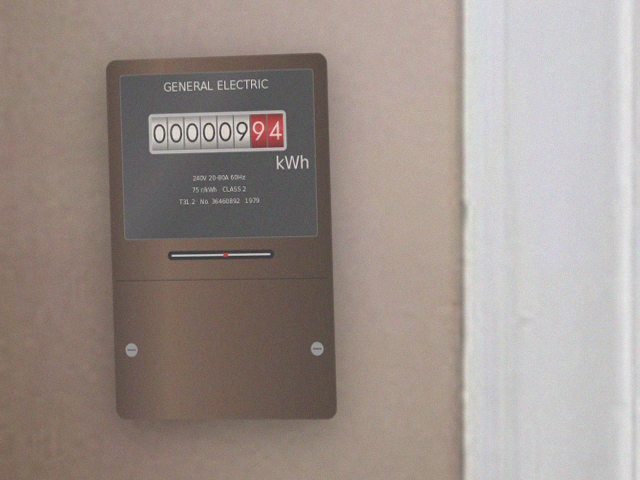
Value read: 9.94kWh
